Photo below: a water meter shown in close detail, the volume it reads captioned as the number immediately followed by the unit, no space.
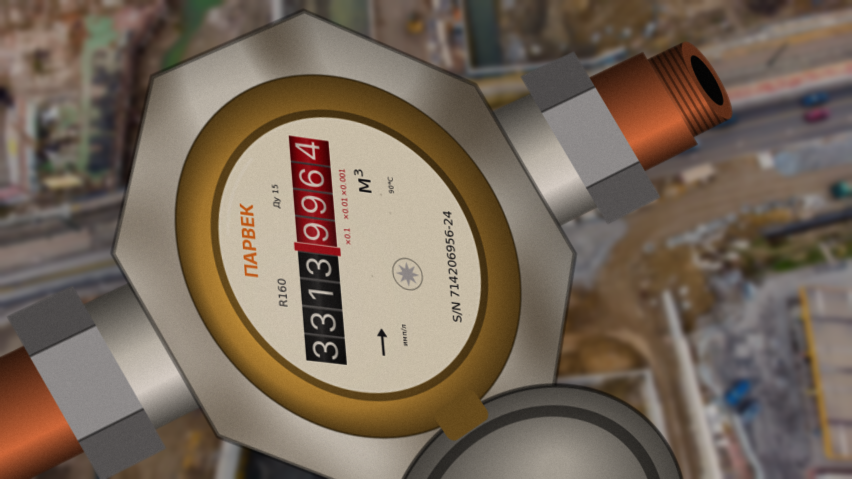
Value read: 3313.9964m³
